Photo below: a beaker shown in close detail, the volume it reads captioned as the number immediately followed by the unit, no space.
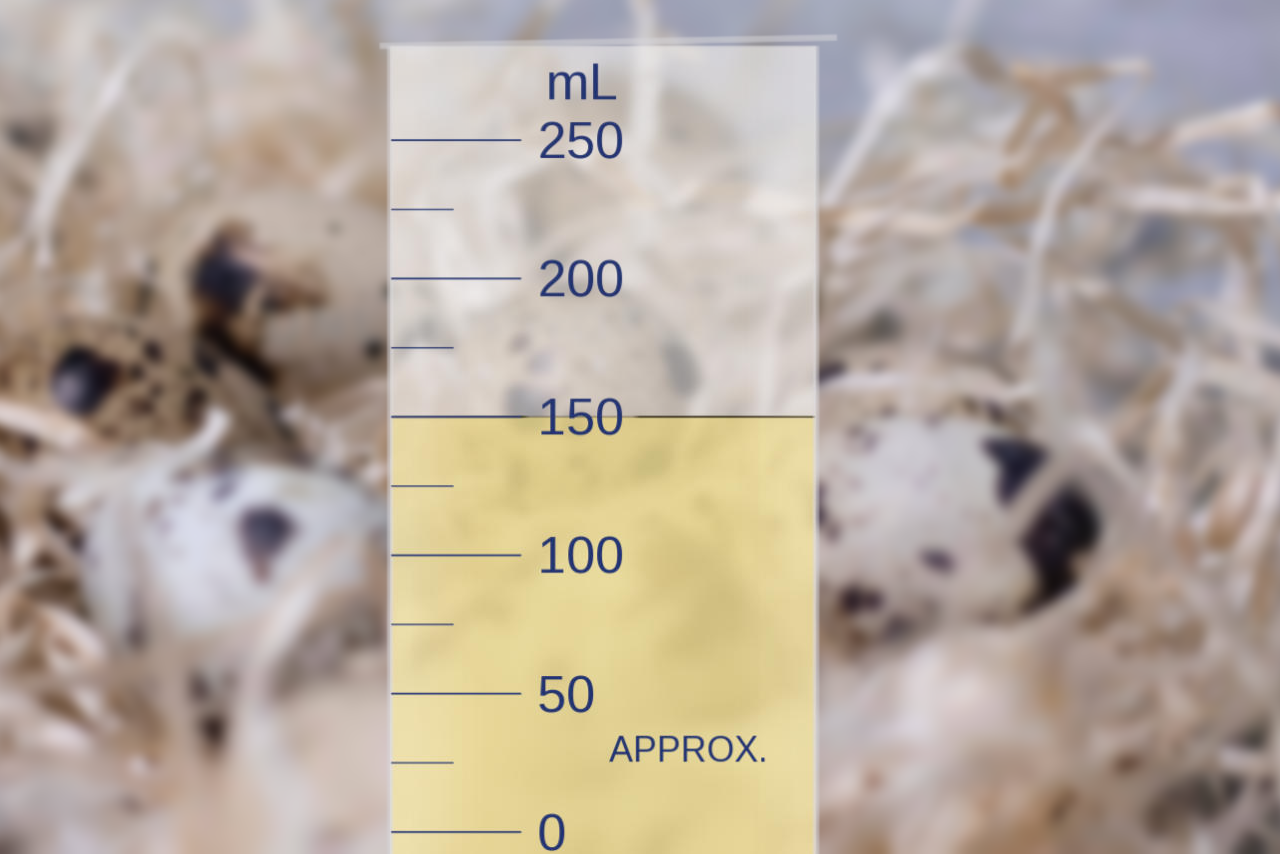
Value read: 150mL
